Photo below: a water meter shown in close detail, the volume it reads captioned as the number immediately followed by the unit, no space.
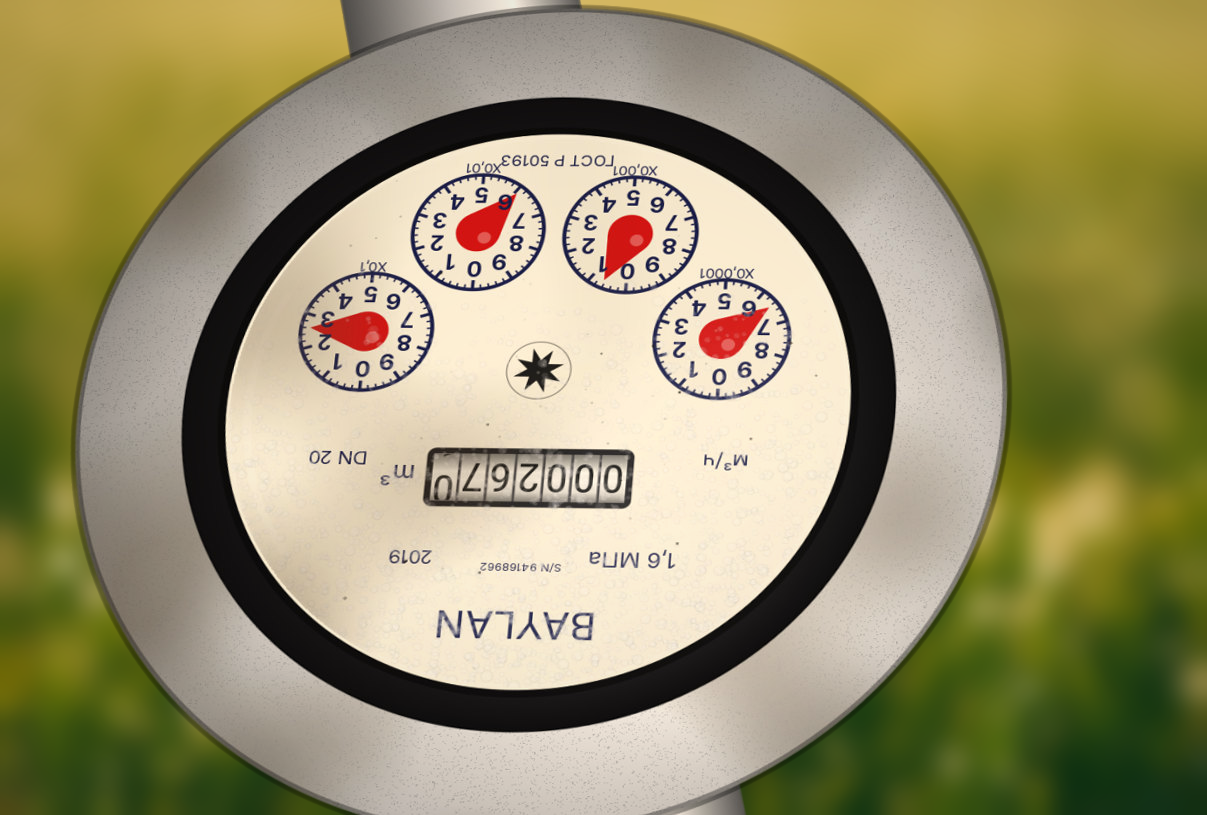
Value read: 2670.2606m³
